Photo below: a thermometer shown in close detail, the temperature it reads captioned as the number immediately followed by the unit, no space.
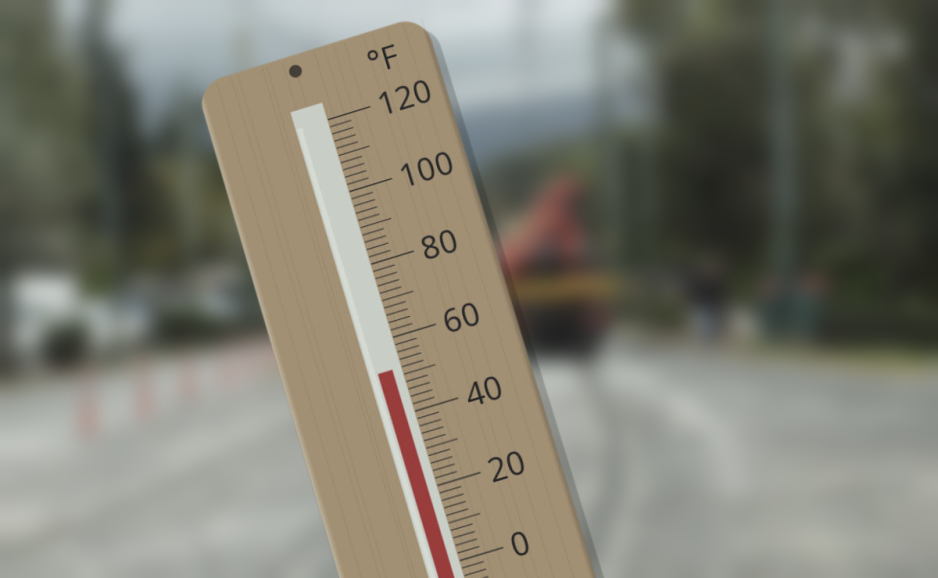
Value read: 52°F
